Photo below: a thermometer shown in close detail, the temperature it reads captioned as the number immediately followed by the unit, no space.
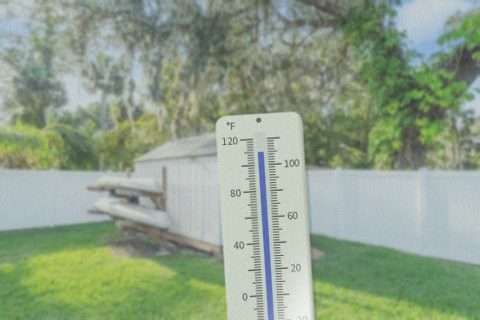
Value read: 110°F
